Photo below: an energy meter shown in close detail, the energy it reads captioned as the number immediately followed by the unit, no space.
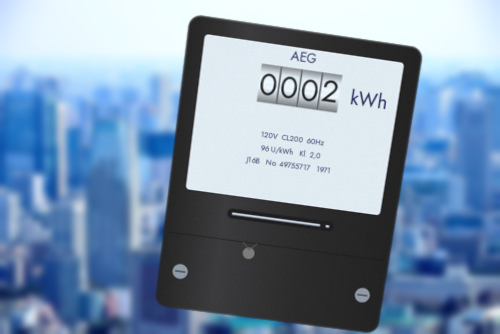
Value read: 2kWh
